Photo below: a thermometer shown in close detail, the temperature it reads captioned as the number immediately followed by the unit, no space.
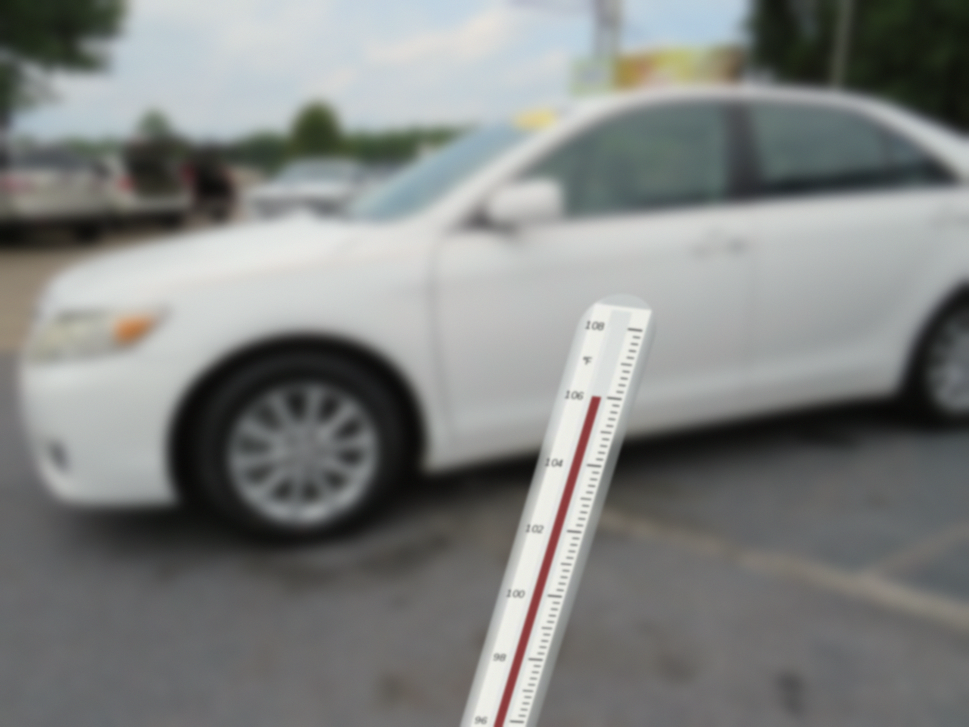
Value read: 106°F
